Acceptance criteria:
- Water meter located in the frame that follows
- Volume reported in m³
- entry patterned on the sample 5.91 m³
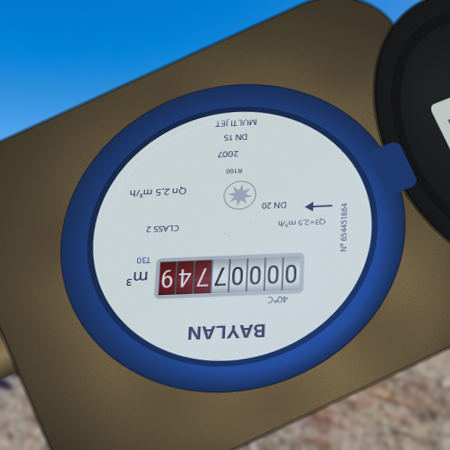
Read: 7.749 m³
